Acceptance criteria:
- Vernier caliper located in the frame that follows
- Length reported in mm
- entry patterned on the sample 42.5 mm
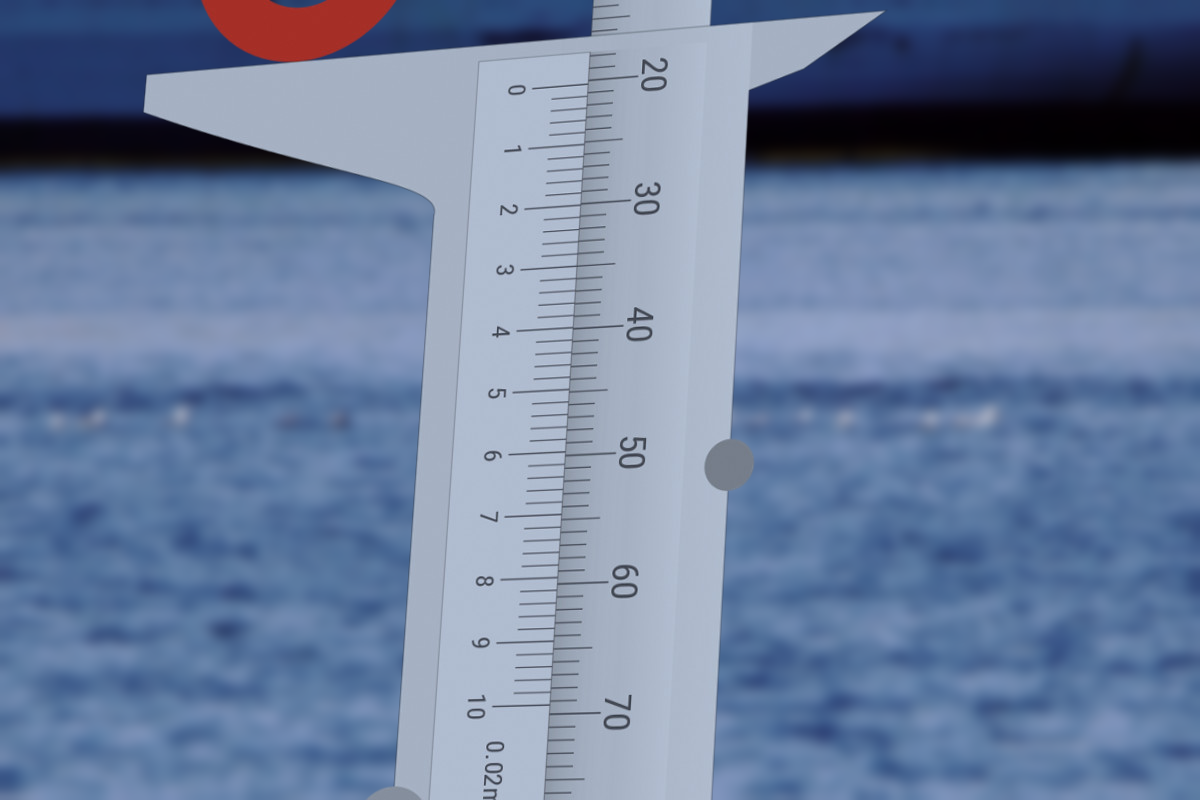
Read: 20.3 mm
